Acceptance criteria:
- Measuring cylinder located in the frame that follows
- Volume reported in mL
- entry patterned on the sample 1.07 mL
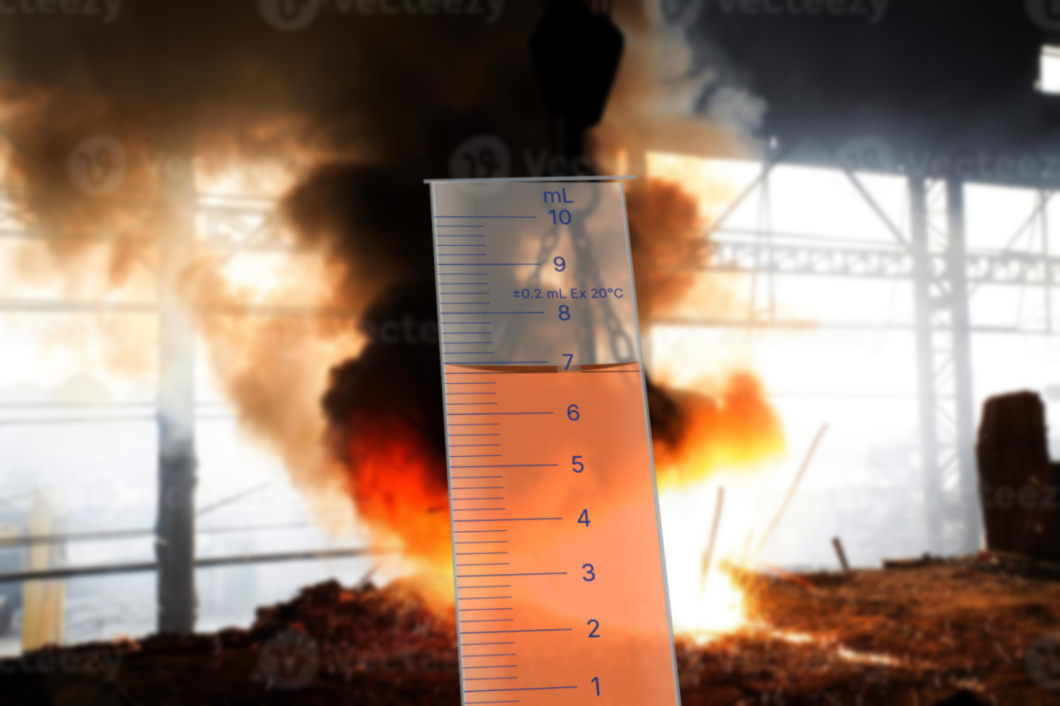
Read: 6.8 mL
